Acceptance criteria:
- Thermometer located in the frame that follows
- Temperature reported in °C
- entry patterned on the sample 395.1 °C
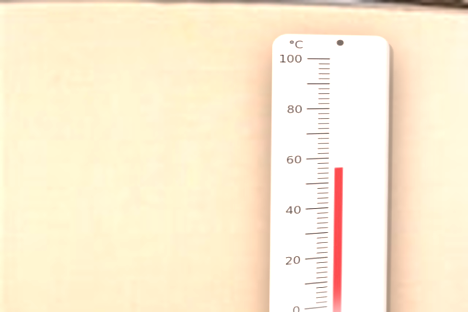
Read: 56 °C
